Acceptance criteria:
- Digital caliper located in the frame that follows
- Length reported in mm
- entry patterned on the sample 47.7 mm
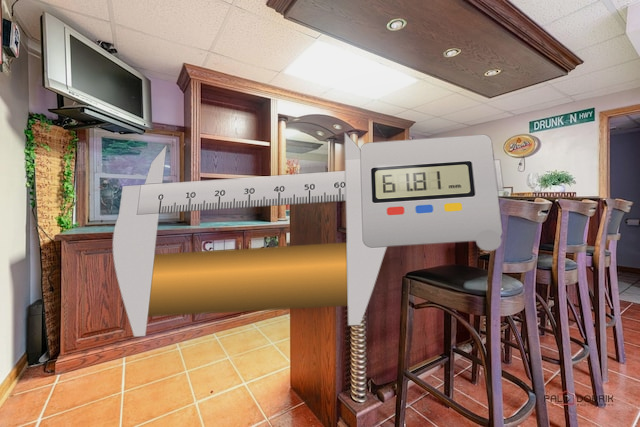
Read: 61.81 mm
